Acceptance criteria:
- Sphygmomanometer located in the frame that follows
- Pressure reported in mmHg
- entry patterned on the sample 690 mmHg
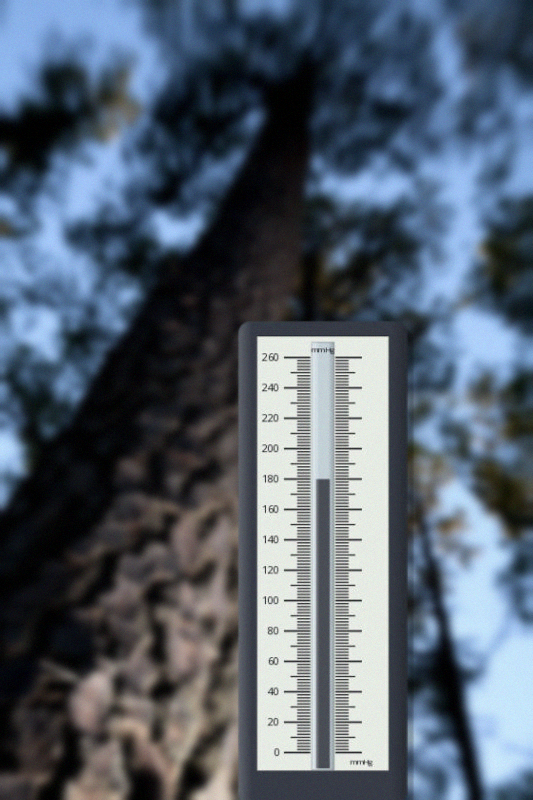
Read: 180 mmHg
